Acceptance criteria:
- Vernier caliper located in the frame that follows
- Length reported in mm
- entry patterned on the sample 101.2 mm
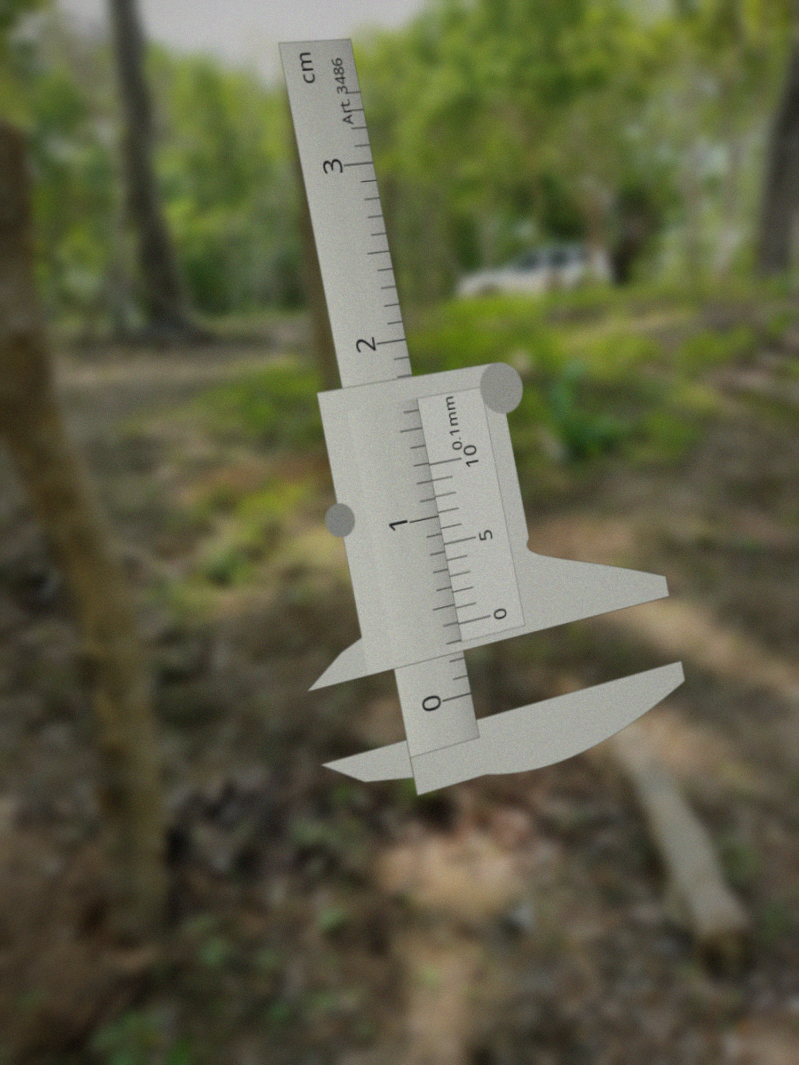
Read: 3.9 mm
